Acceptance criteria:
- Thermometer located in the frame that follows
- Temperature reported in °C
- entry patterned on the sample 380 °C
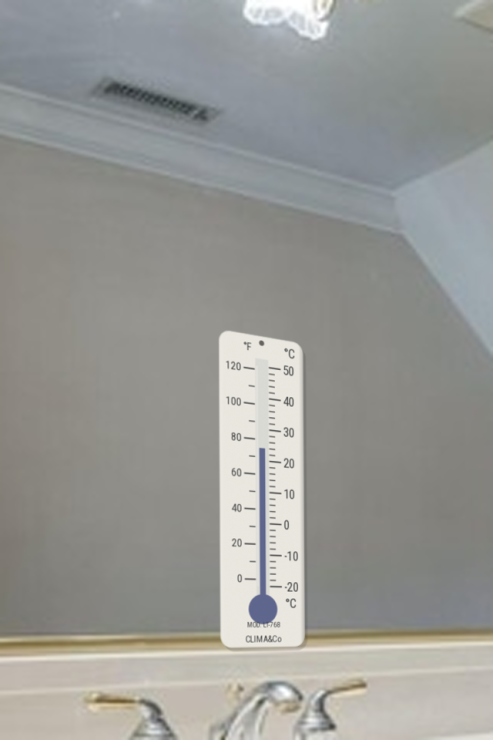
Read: 24 °C
